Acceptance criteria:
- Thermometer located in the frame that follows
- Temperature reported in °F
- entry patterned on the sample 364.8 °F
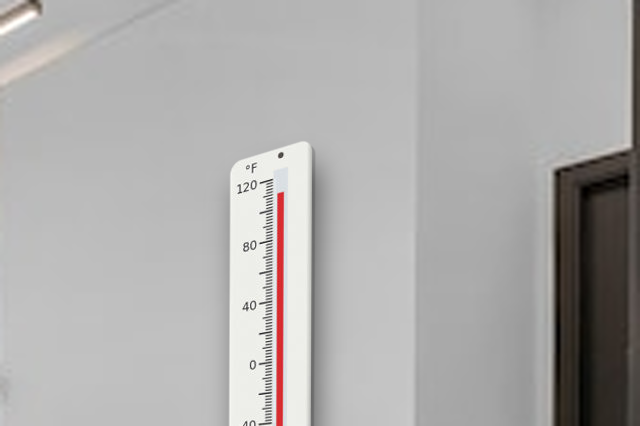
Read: 110 °F
